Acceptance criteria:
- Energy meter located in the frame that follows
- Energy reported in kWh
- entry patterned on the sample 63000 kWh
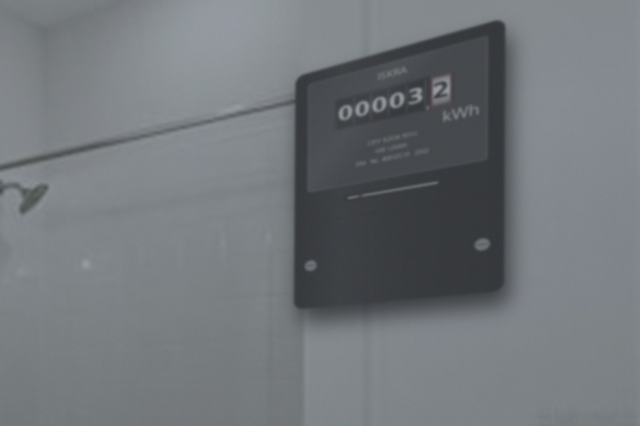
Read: 3.2 kWh
